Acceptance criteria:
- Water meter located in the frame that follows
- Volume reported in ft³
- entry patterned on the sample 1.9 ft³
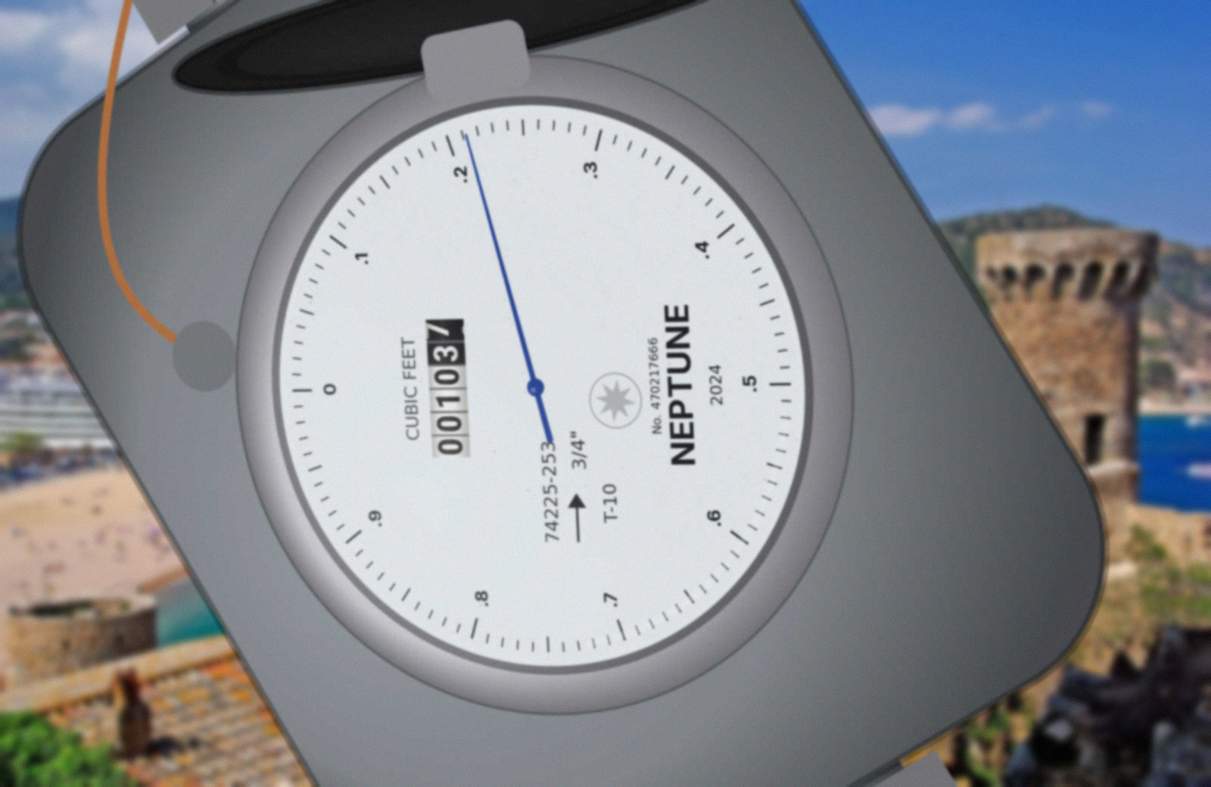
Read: 1037.21 ft³
